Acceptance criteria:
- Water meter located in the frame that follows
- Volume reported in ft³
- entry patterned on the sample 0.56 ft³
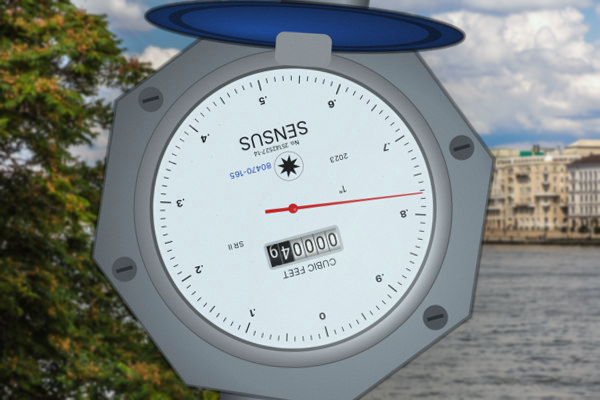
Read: 48.77 ft³
